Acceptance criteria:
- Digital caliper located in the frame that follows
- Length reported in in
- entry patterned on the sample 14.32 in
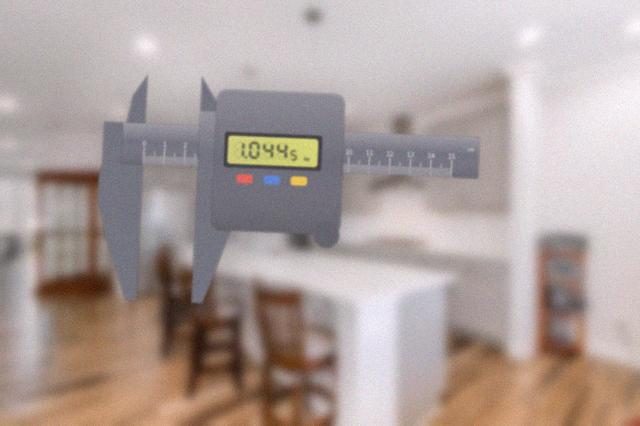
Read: 1.0445 in
